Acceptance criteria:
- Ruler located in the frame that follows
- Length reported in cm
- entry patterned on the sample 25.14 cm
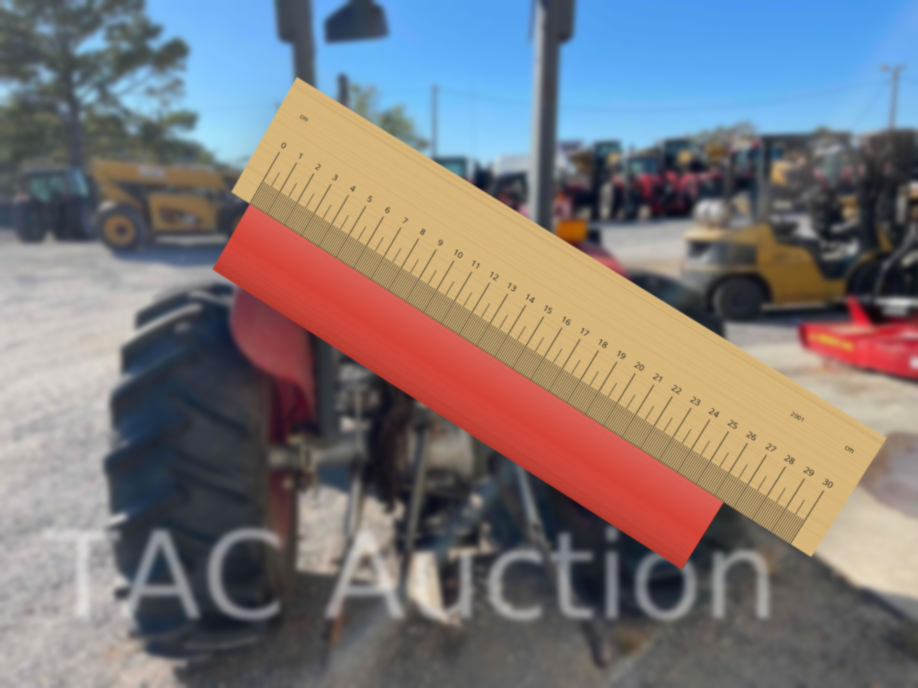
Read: 26.5 cm
